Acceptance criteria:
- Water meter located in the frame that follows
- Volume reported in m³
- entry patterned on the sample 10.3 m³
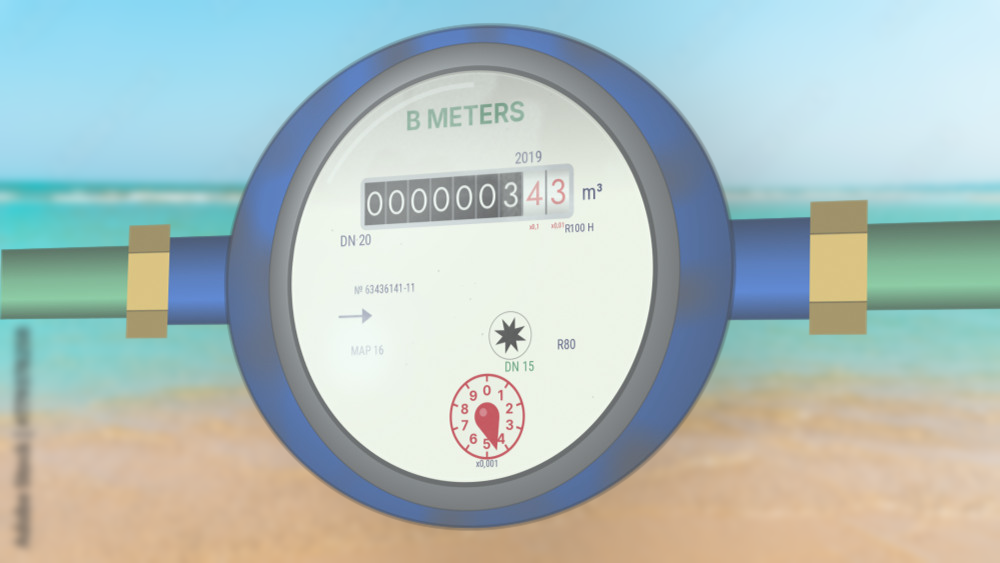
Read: 3.434 m³
